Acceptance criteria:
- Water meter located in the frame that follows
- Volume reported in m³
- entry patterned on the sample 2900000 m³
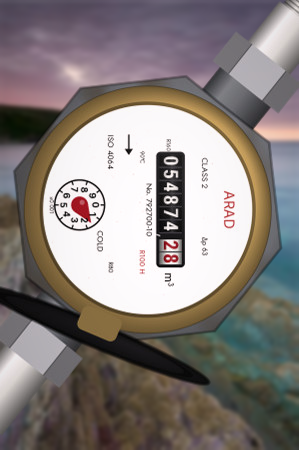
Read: 54874.281 m³
